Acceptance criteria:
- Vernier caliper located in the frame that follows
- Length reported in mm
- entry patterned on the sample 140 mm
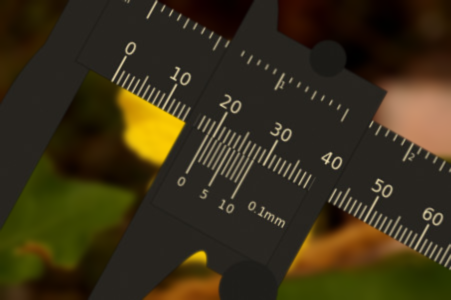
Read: 19.0 mm
